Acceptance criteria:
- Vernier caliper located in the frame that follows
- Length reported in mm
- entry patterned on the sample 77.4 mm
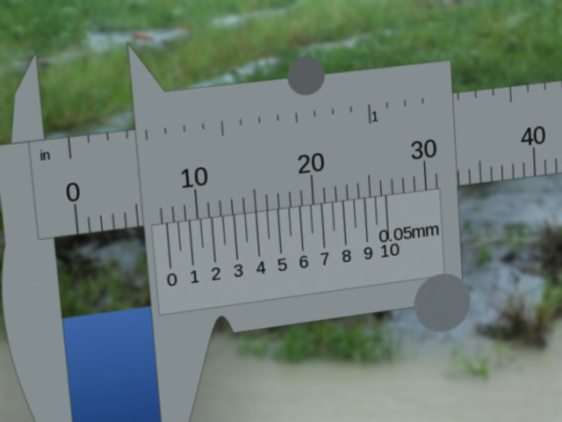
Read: 7.4 mm
